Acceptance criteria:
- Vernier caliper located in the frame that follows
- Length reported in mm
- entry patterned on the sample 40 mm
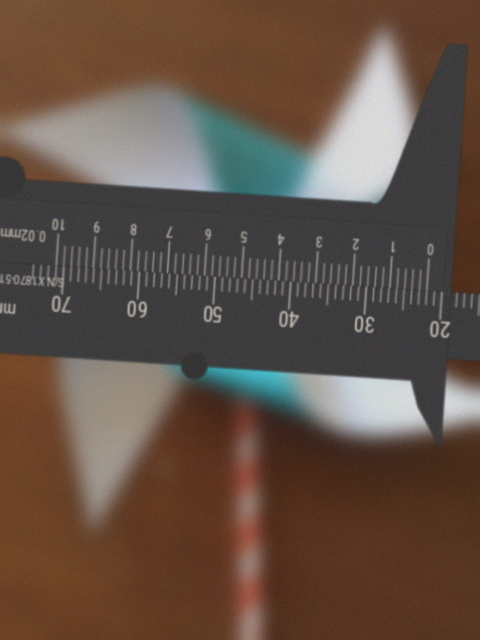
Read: 22.0 mm
